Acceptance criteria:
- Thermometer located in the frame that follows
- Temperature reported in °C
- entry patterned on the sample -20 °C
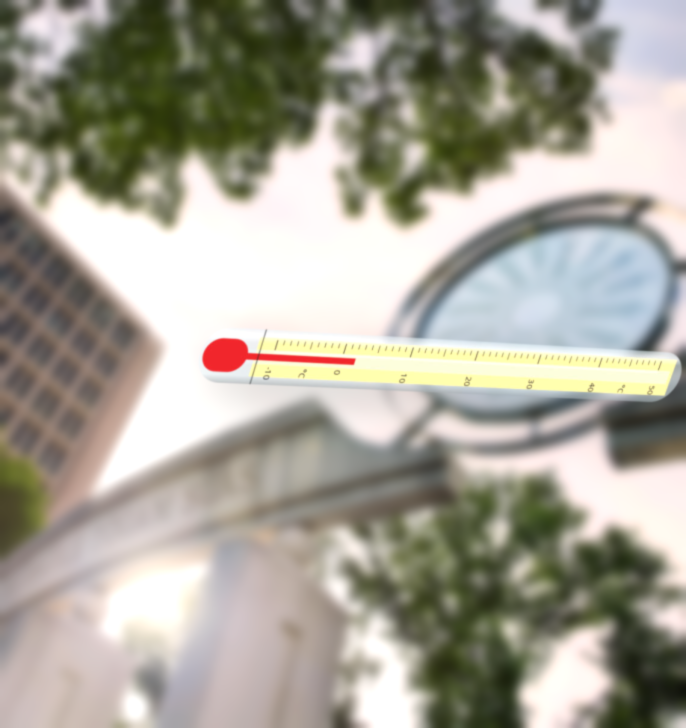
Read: 2 °C
